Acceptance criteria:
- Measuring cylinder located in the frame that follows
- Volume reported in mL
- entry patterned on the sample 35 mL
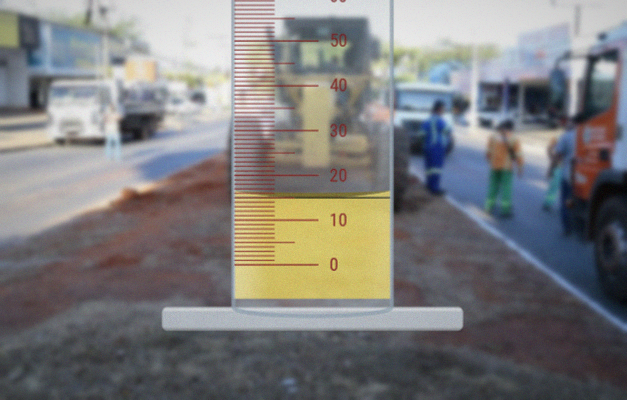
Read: 15 mL
